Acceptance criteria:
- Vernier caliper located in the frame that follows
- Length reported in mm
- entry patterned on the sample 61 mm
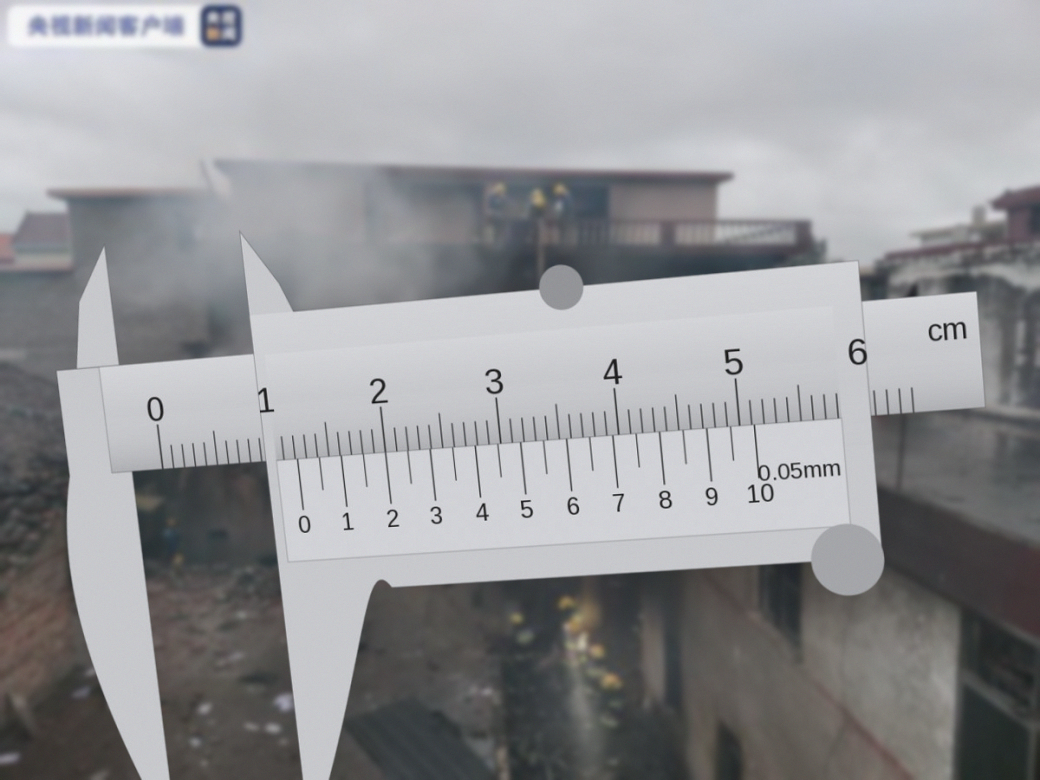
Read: 12.2 mm
